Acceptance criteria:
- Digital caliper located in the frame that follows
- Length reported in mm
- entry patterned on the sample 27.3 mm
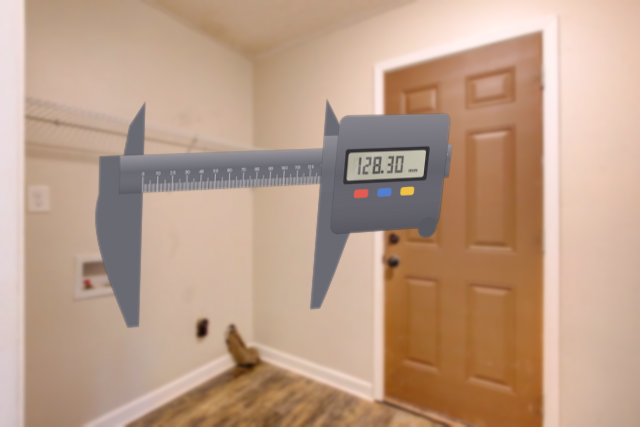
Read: 128.30 mm
